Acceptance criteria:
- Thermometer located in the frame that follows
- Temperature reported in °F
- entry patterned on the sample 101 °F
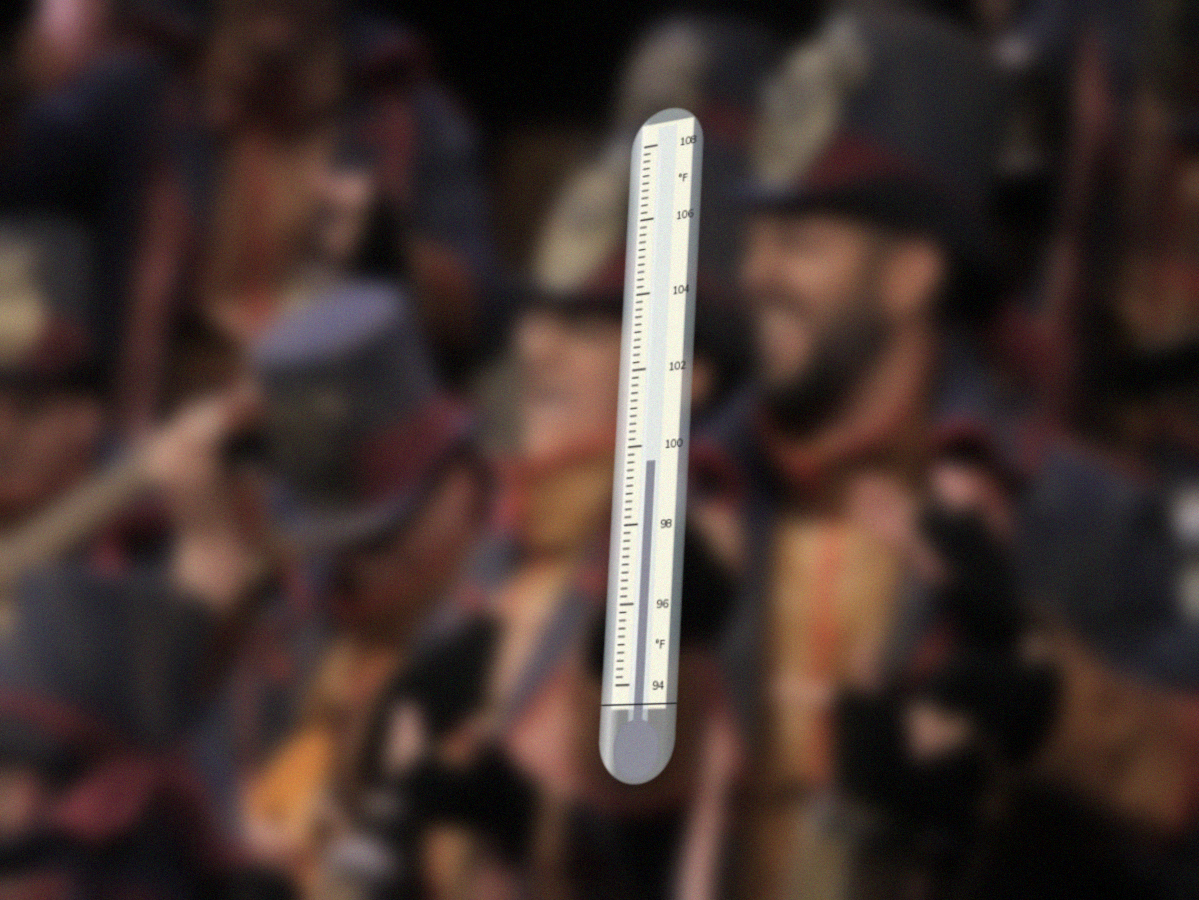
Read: 99.6 °F
